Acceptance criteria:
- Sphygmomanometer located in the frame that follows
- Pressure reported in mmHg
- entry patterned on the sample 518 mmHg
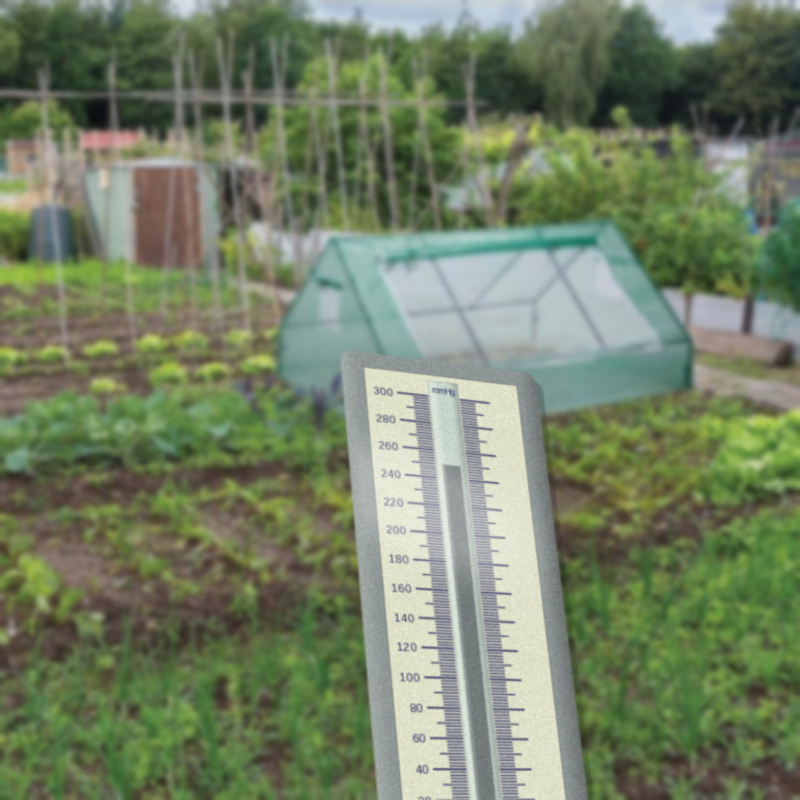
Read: 250 mmHg
